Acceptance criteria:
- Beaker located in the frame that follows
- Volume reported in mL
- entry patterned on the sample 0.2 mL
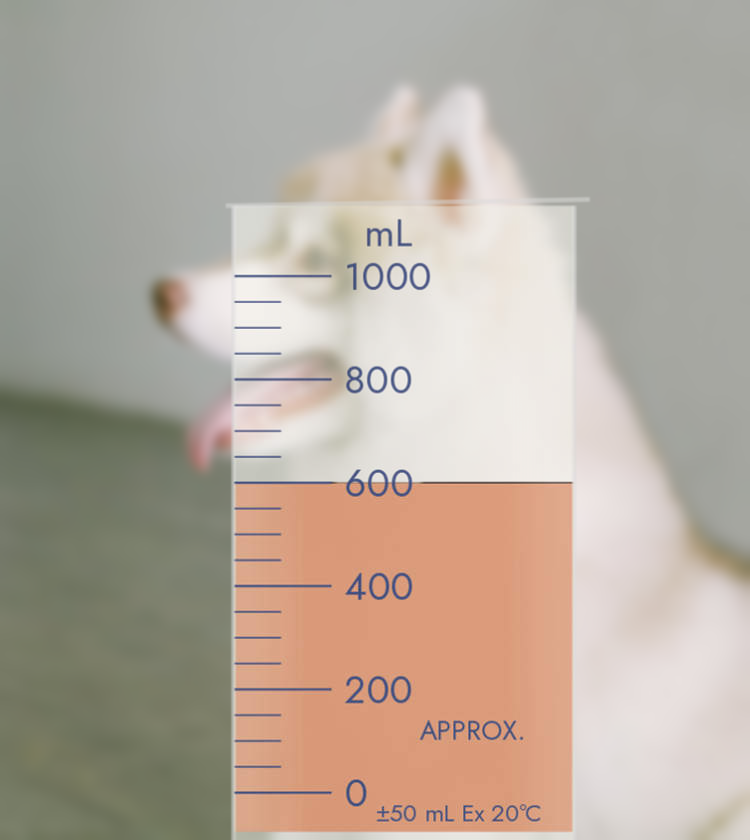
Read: 600 mL
